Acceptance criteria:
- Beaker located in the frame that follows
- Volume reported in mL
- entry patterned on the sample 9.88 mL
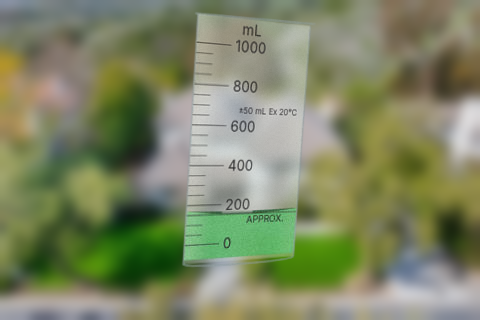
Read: 150 mL
